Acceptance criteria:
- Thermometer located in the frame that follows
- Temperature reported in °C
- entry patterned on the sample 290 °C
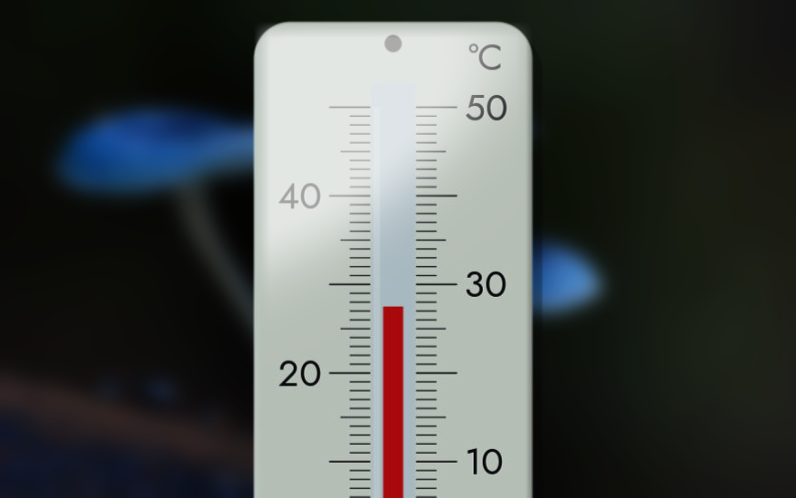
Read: 27.5 °C
